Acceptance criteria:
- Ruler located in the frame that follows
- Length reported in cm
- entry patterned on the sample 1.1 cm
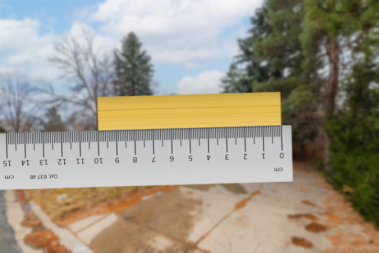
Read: 10 cm
